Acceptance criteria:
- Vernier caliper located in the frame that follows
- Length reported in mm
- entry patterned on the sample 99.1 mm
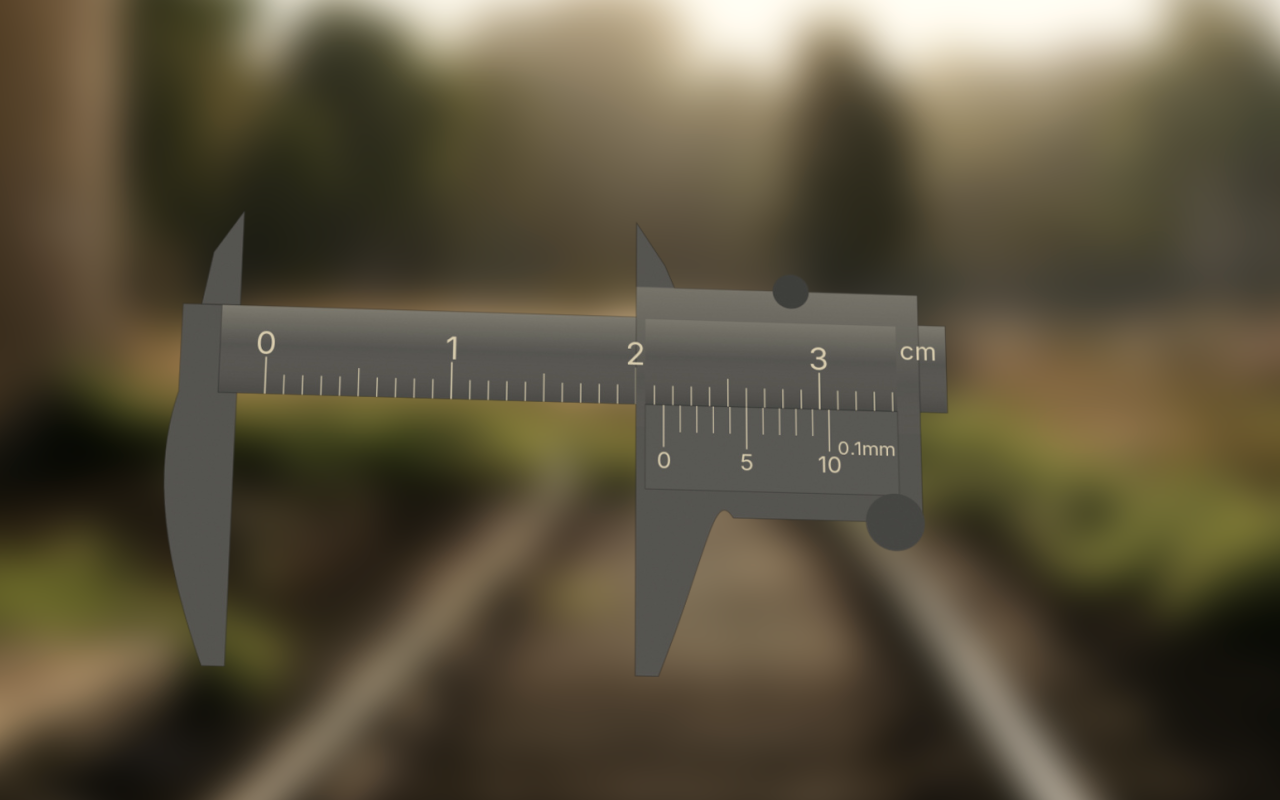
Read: 21.5 mm
